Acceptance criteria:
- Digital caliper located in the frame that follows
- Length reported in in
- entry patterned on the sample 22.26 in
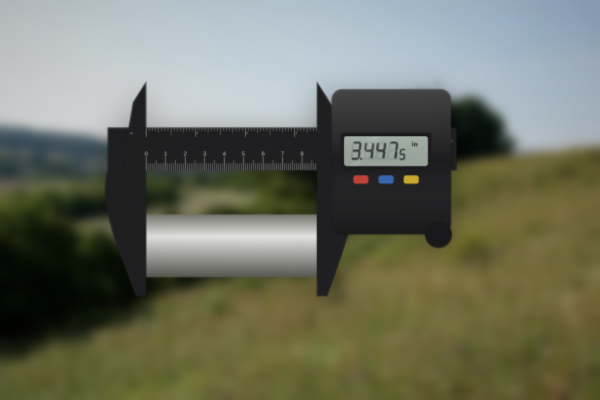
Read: 3.4475 in
